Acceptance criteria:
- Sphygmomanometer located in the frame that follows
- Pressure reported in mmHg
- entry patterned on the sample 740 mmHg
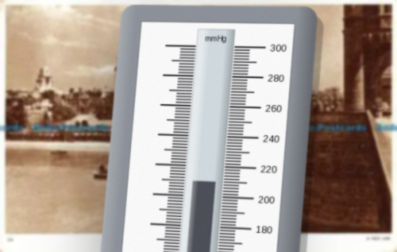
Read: 210 mmHg
